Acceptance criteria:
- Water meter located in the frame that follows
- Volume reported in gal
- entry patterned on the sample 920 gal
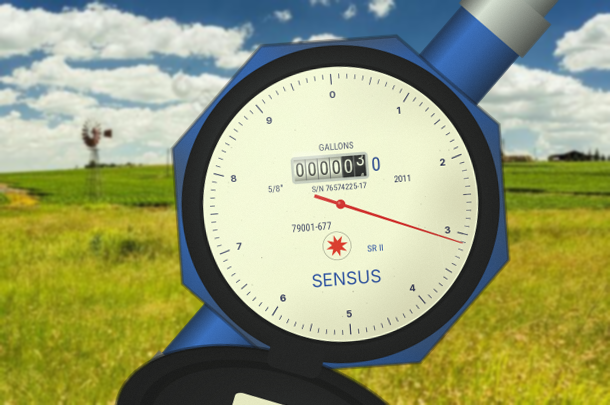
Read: 33.1 gal
